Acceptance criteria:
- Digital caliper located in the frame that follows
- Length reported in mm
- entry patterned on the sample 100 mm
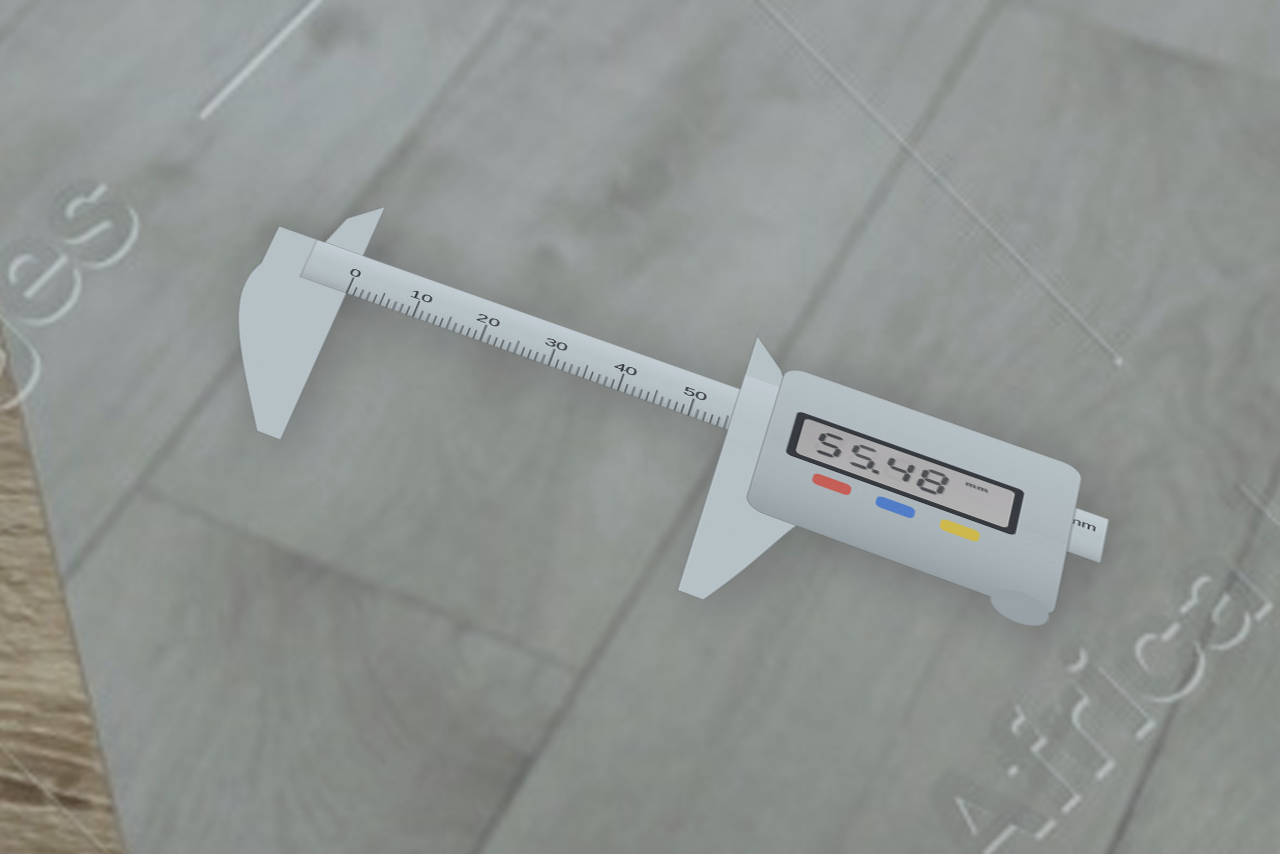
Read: 55.48 mm
